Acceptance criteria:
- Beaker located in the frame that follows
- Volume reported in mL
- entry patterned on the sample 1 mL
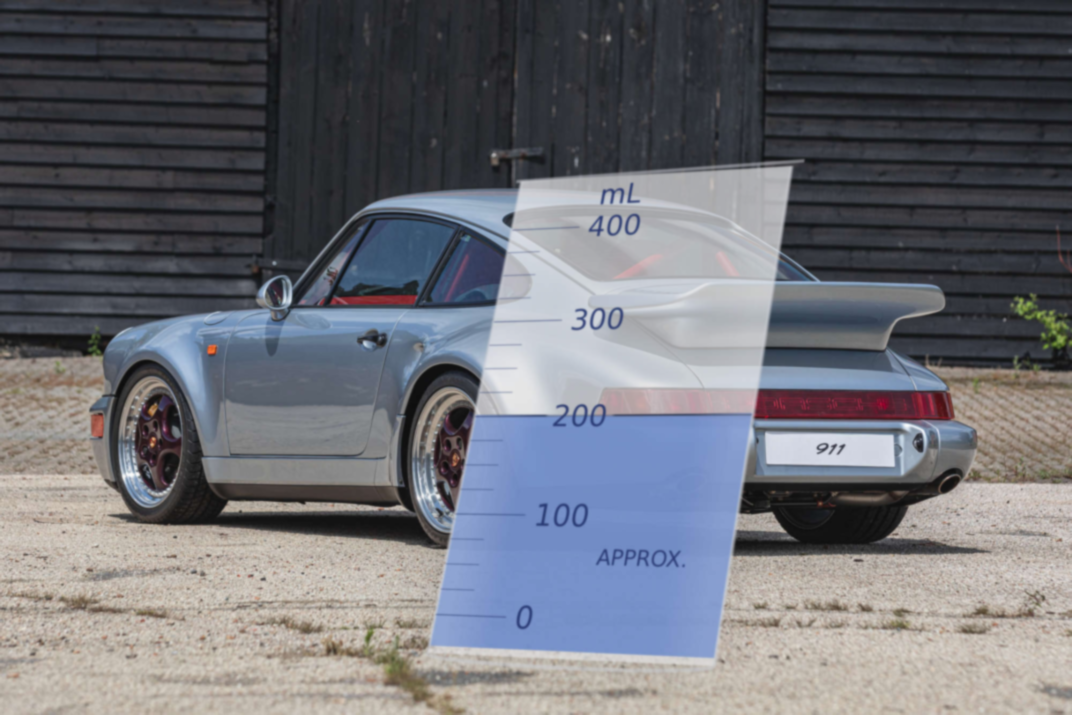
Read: 200 mL
